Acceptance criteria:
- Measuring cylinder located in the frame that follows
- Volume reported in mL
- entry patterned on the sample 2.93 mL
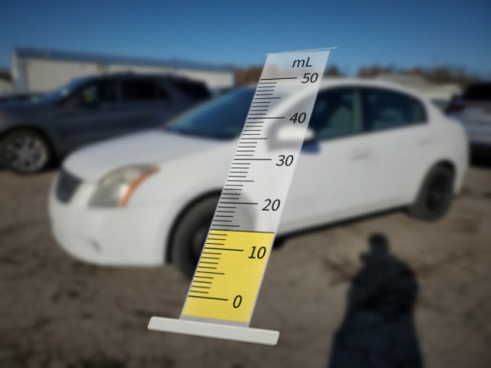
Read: 14 mL
